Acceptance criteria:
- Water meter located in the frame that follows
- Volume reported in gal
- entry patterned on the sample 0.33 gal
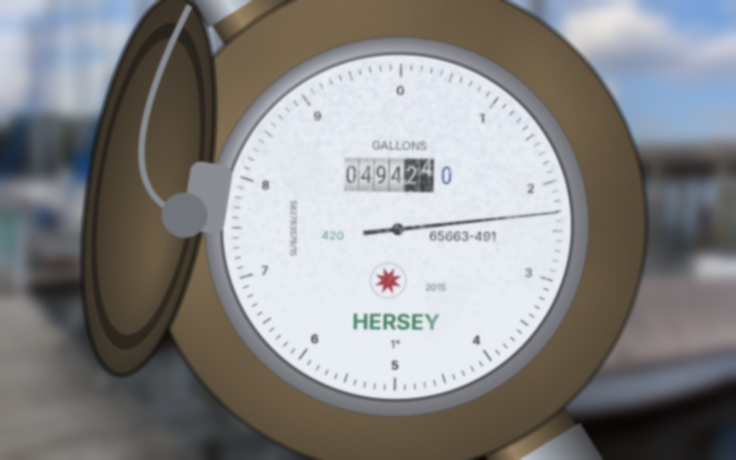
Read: 494242.3 gal
